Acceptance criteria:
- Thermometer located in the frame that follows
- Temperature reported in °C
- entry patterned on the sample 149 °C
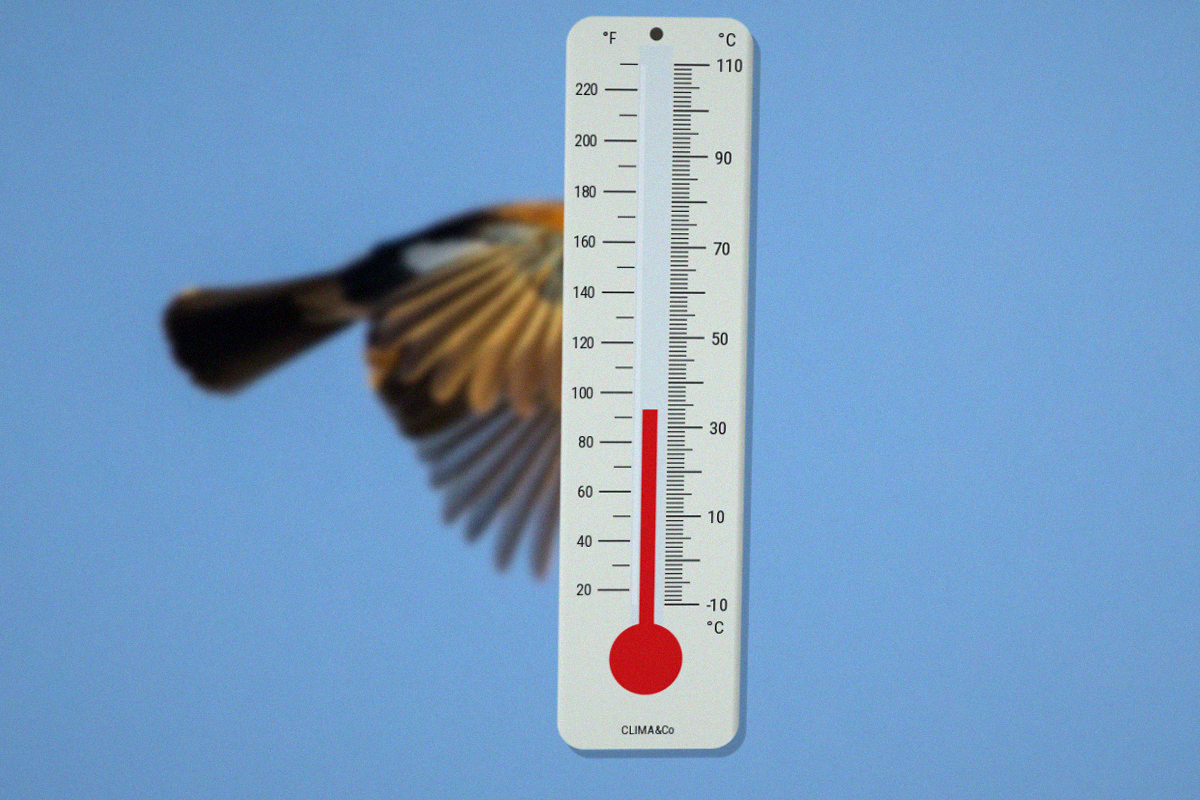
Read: 34 °C
